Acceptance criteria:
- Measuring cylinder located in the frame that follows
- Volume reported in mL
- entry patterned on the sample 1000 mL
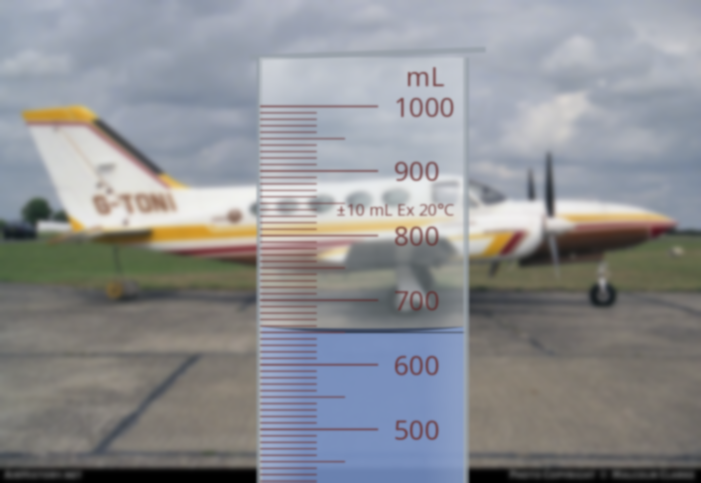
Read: 650 mL
